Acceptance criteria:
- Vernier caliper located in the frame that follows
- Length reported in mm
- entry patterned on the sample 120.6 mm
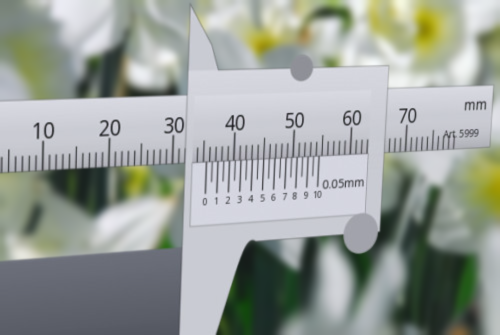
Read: 35.5 mm
